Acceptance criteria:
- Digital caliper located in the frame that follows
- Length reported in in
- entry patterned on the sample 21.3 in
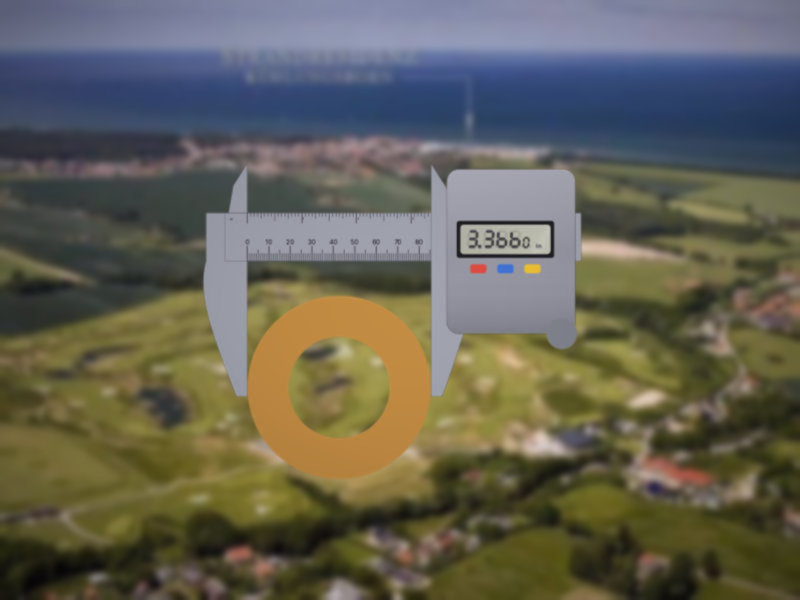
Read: 3.3660 in
